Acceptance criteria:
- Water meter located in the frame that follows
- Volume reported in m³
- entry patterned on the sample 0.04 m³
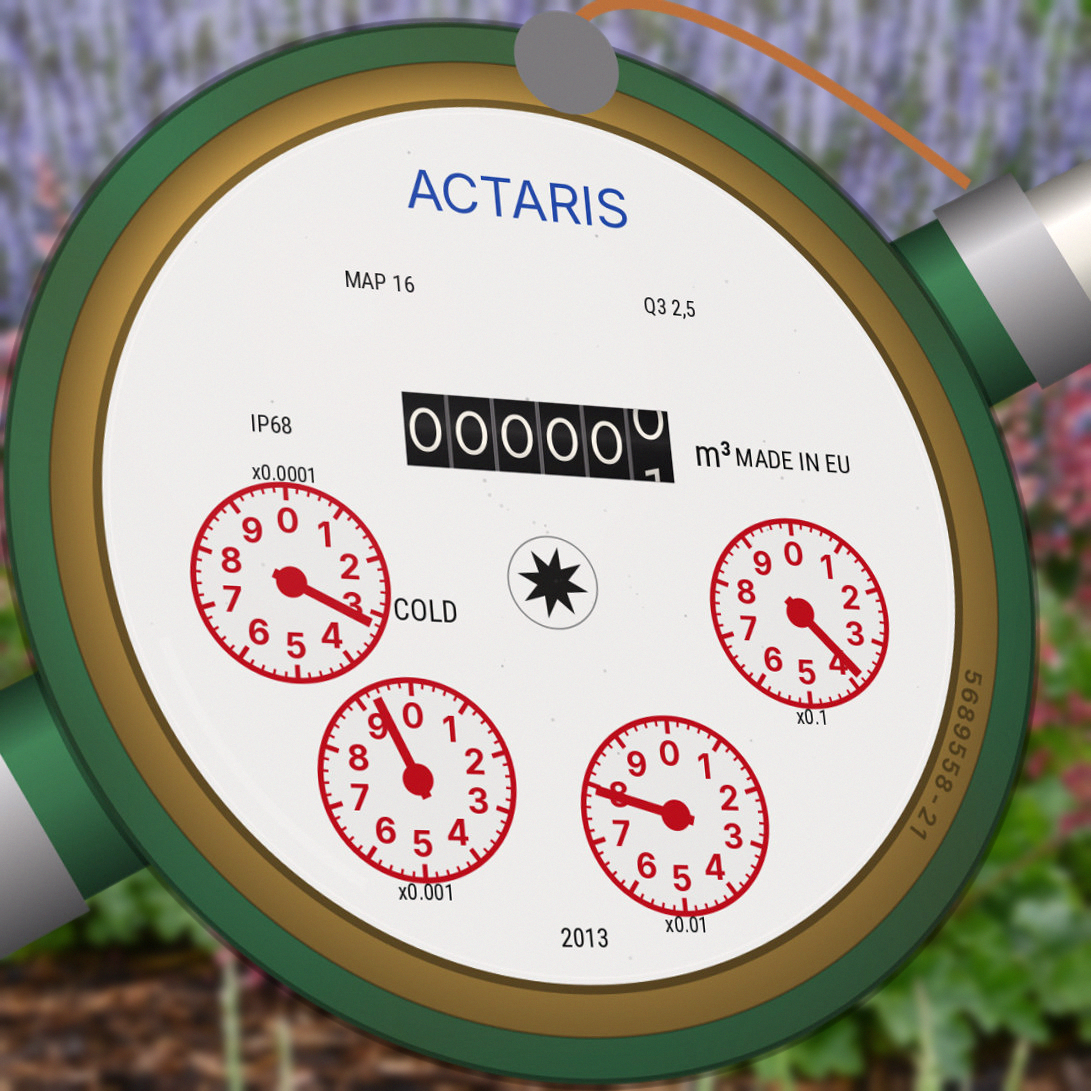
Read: 0.3793 m³
